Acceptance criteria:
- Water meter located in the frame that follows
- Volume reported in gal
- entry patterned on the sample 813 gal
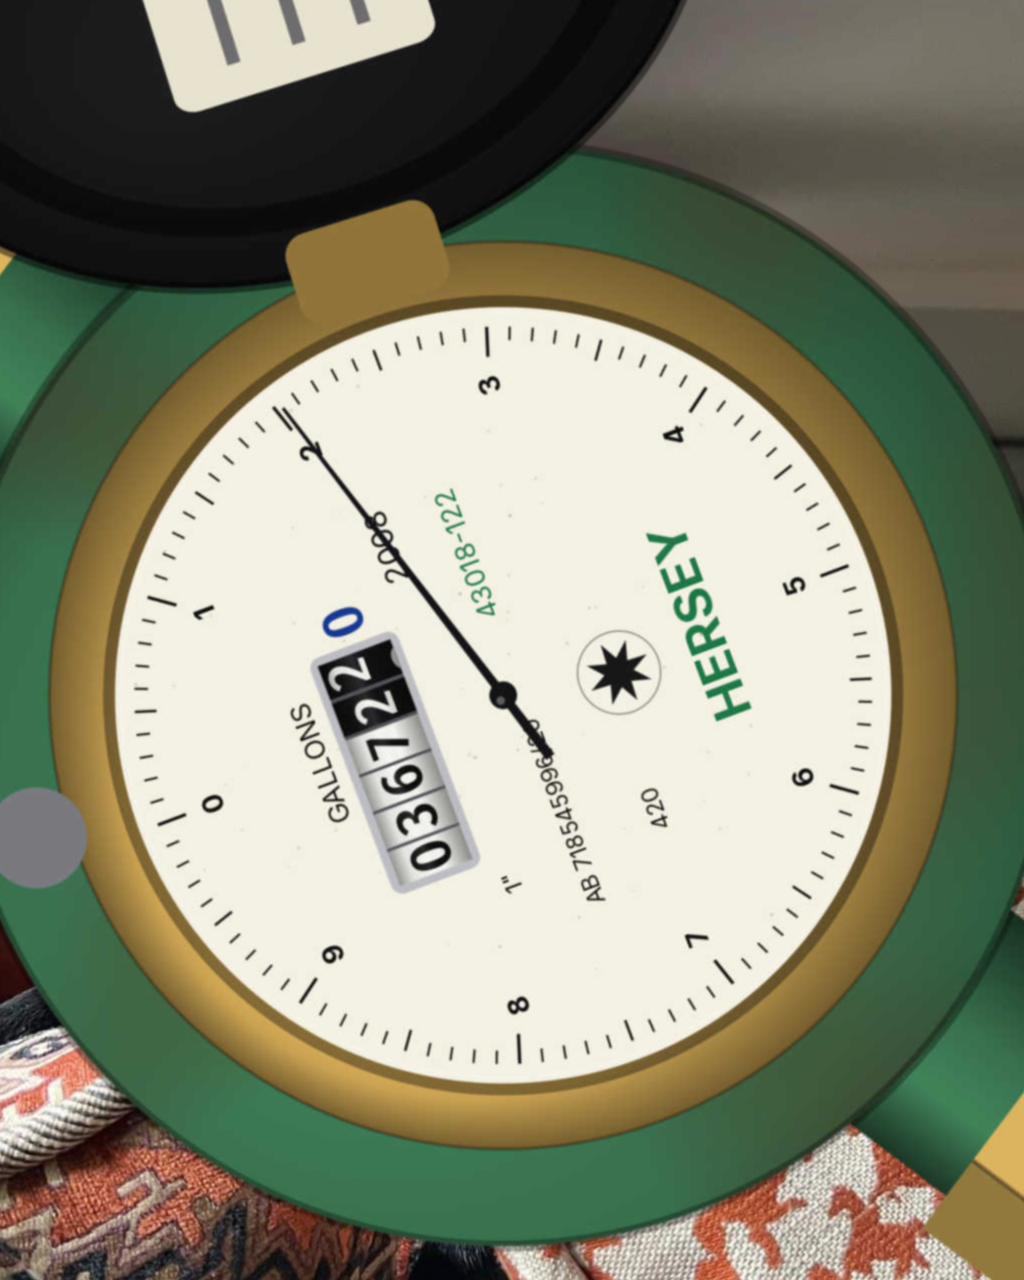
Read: 367222.0 gal
